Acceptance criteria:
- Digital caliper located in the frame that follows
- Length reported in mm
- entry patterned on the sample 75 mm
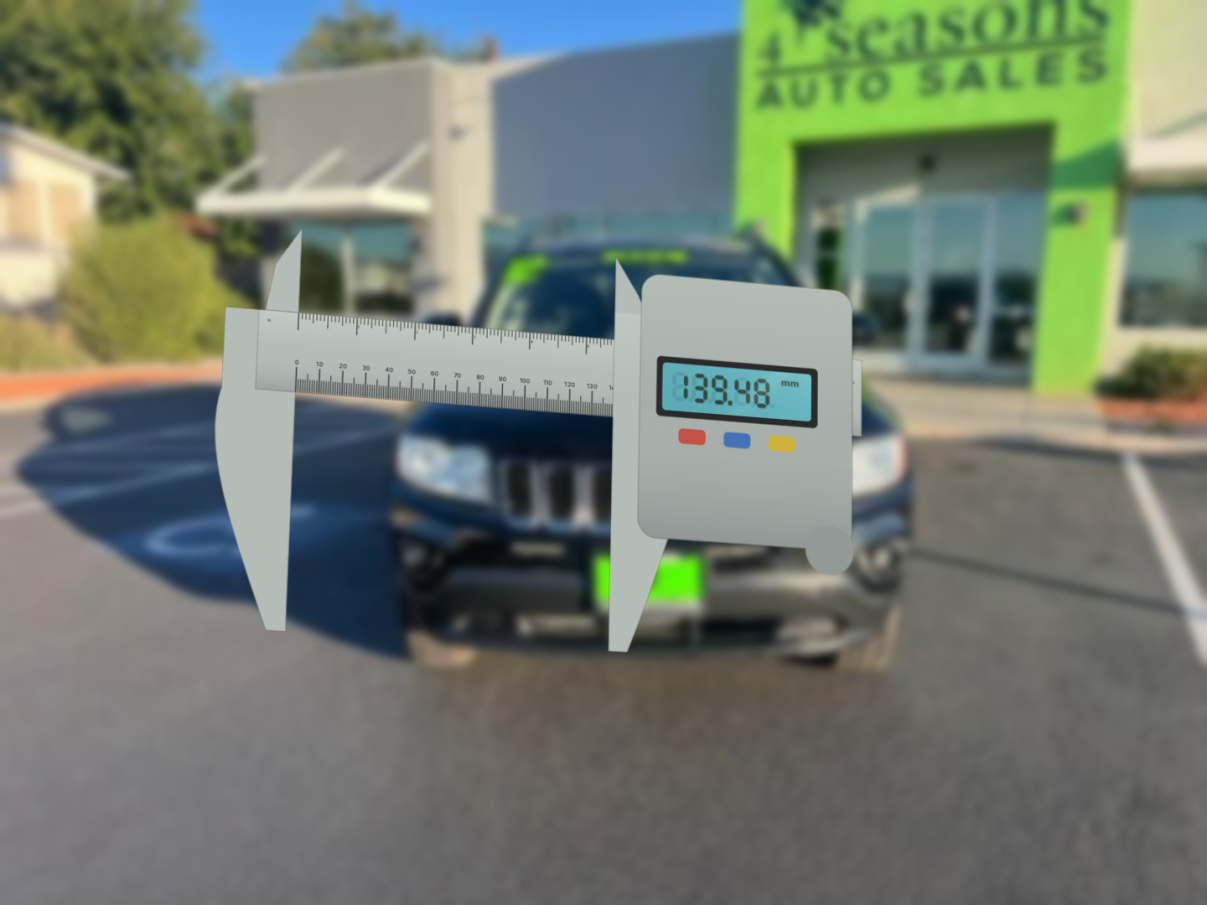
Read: 139.48 mm
